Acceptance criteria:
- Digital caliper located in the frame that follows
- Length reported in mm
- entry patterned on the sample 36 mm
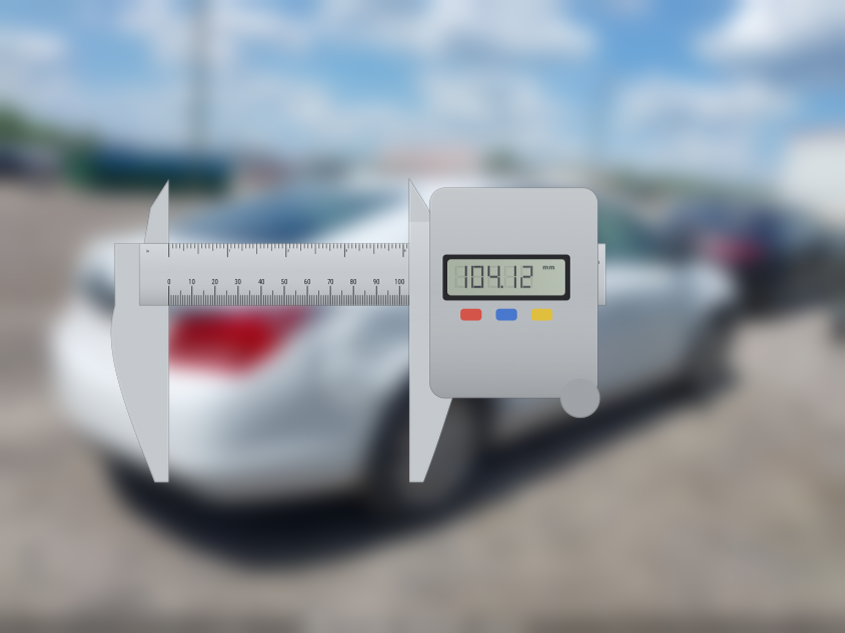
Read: 104.12 mm
